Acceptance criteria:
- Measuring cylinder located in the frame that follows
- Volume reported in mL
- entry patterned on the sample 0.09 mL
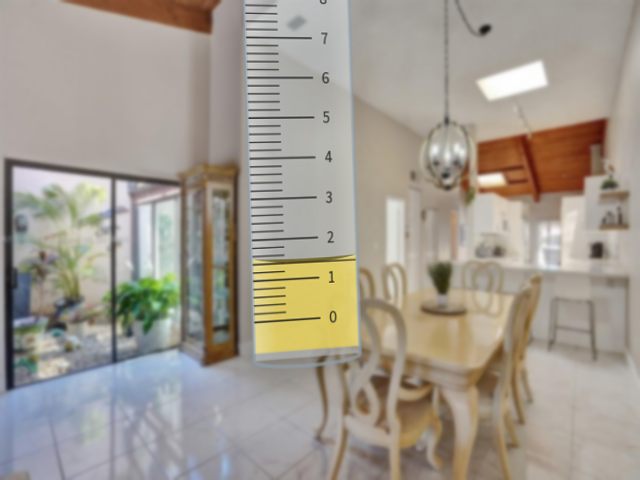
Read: 1.4 mL
